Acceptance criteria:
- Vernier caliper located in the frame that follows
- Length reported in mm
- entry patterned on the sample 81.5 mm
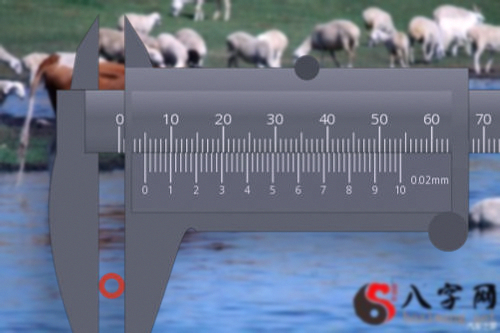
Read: 5.0 mm
